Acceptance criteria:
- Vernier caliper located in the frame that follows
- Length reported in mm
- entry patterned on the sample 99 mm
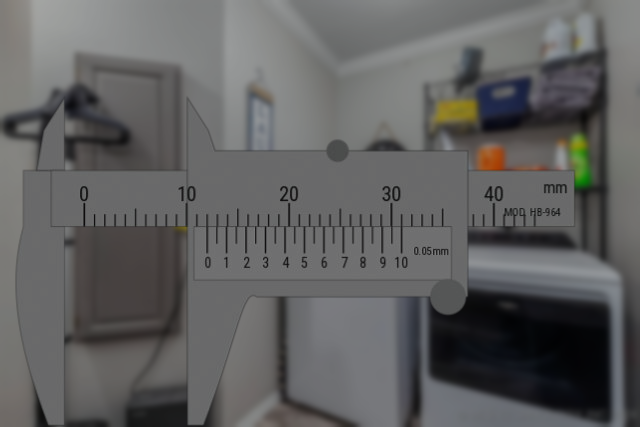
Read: 12.0 mm
